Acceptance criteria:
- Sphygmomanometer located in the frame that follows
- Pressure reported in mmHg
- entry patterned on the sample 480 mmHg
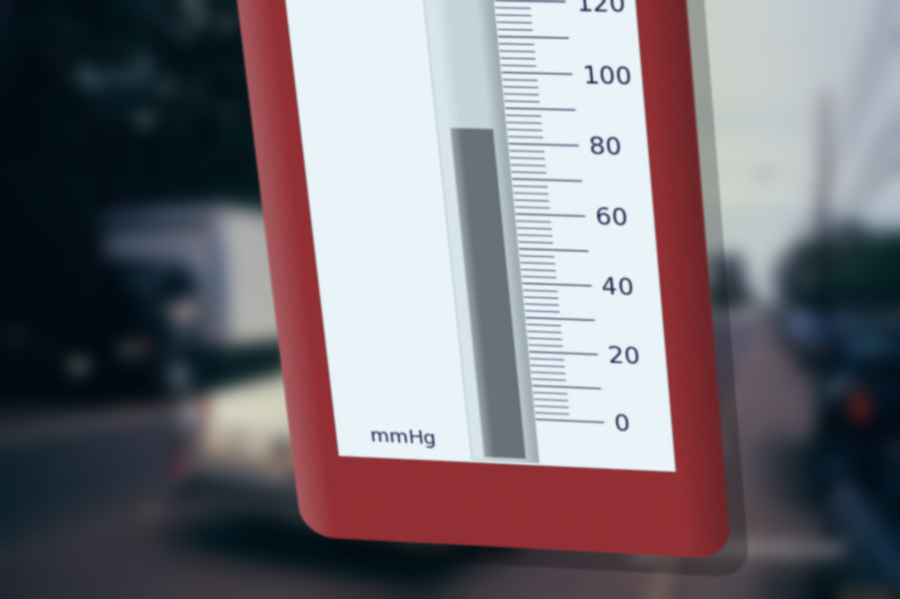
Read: 84 mmHg
